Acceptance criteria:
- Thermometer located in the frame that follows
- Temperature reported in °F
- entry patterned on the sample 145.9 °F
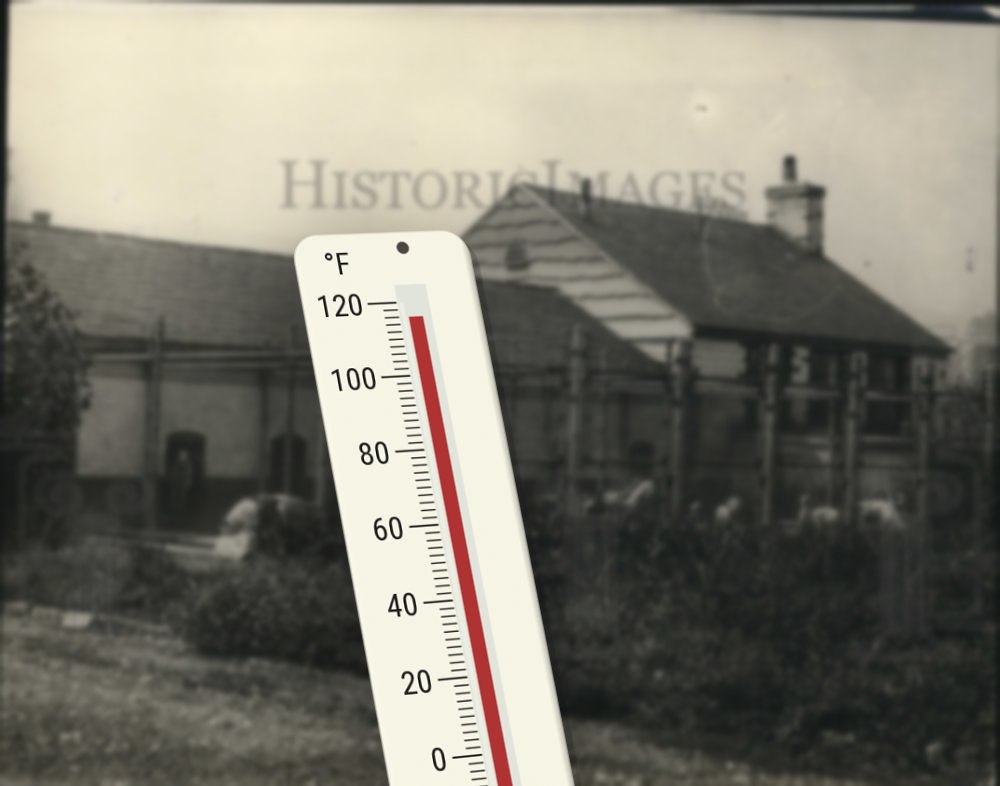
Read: 116 °F
